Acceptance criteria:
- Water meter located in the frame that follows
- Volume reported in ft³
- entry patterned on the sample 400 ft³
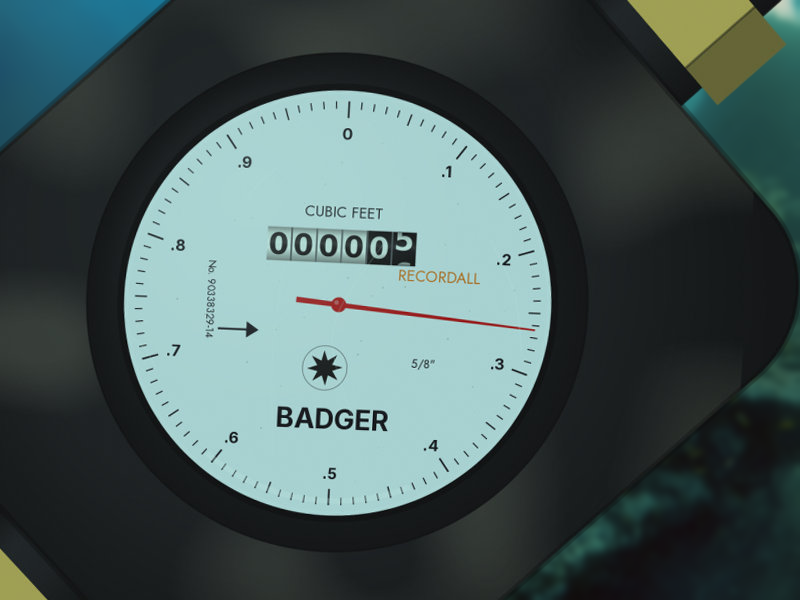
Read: 5.26 ft³
